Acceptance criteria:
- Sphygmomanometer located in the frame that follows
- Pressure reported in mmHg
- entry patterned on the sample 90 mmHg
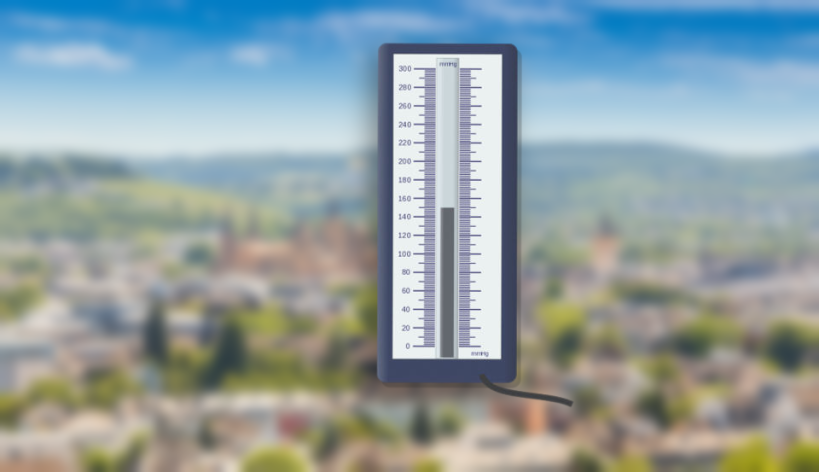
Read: 150 mmHg
